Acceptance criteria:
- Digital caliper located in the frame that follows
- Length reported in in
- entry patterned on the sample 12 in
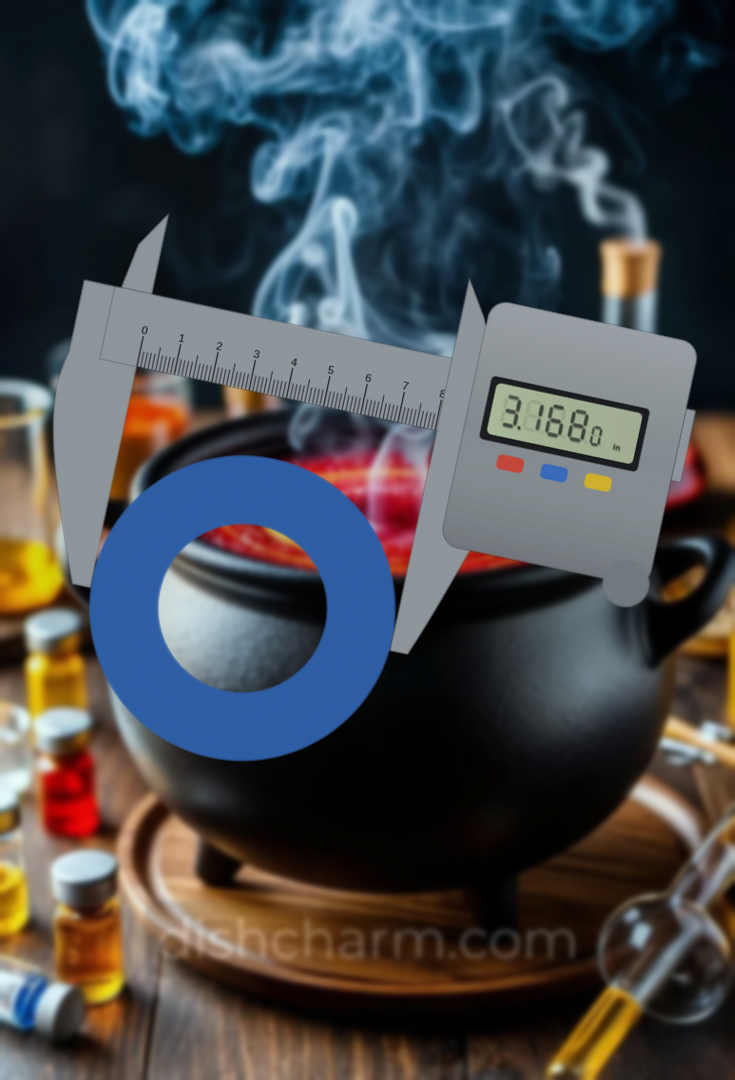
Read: 3.1680 in
